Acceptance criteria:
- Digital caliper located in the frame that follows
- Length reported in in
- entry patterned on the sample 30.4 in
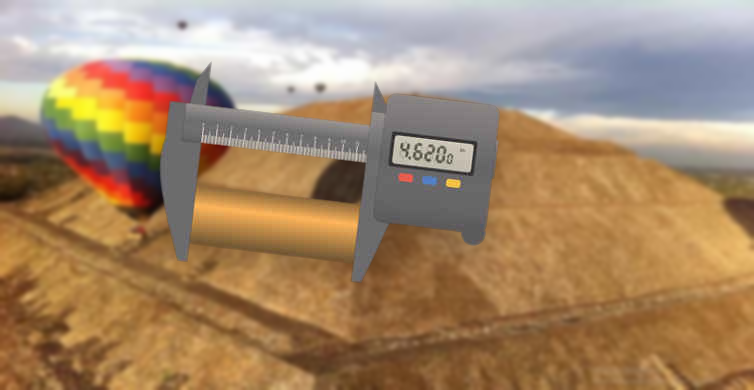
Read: 4.6200 in
